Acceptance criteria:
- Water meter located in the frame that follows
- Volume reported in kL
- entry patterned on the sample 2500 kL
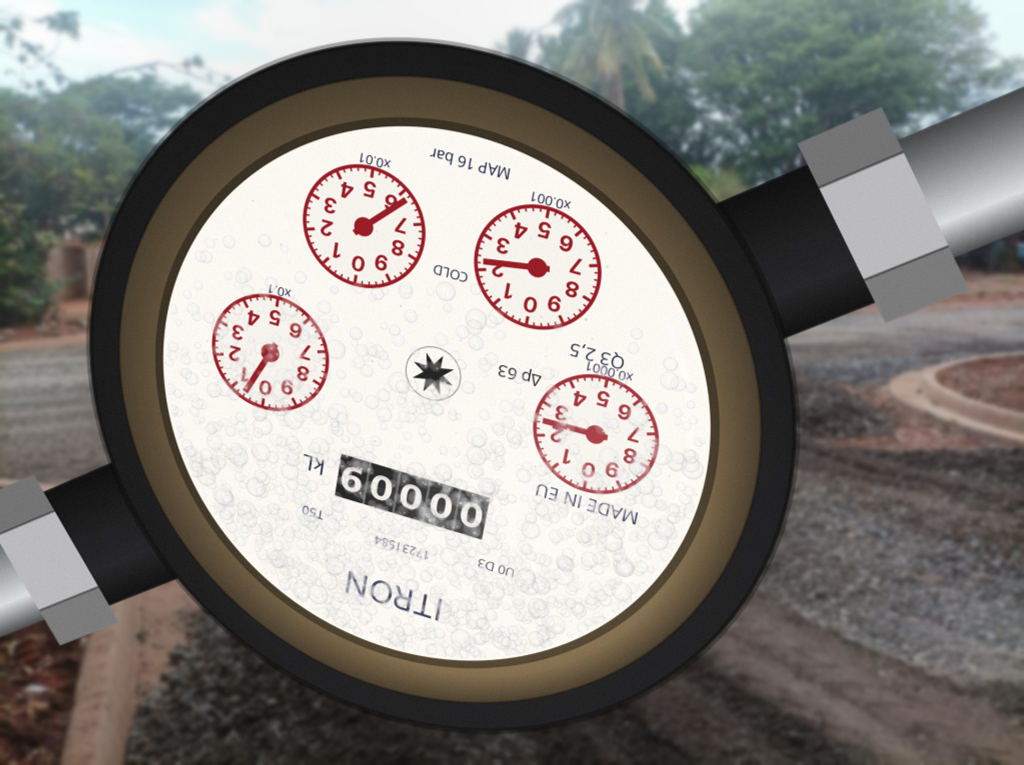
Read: 9.0622 kL
